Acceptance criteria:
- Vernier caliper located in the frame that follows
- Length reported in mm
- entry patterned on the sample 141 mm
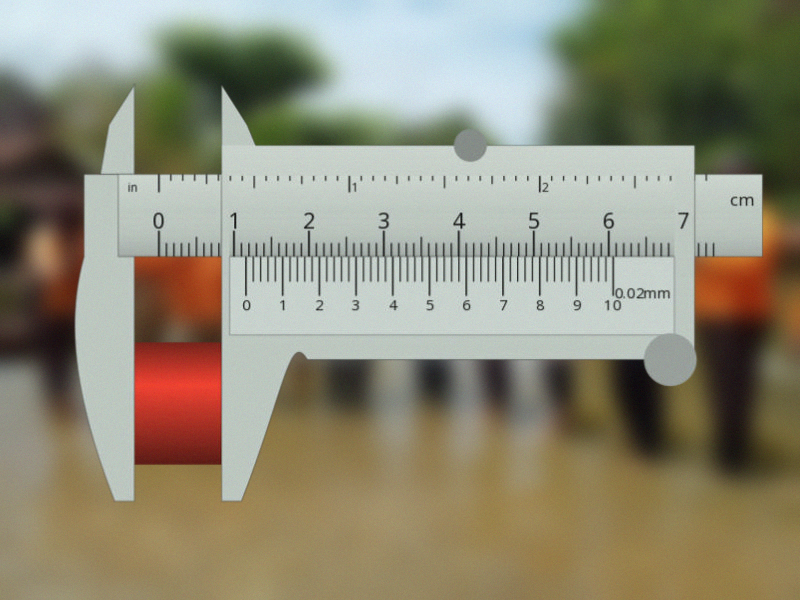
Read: 11.6 mm
